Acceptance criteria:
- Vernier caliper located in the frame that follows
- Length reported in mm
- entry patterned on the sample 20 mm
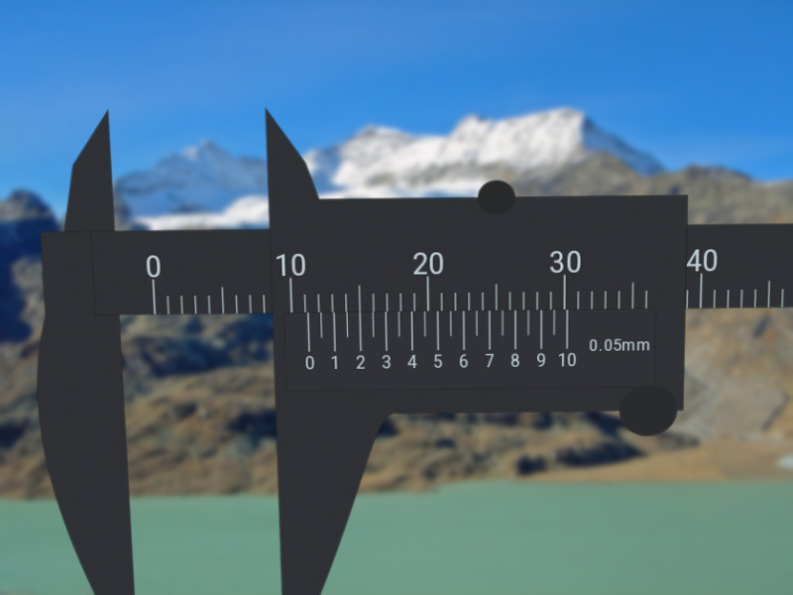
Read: 11.2 mm
